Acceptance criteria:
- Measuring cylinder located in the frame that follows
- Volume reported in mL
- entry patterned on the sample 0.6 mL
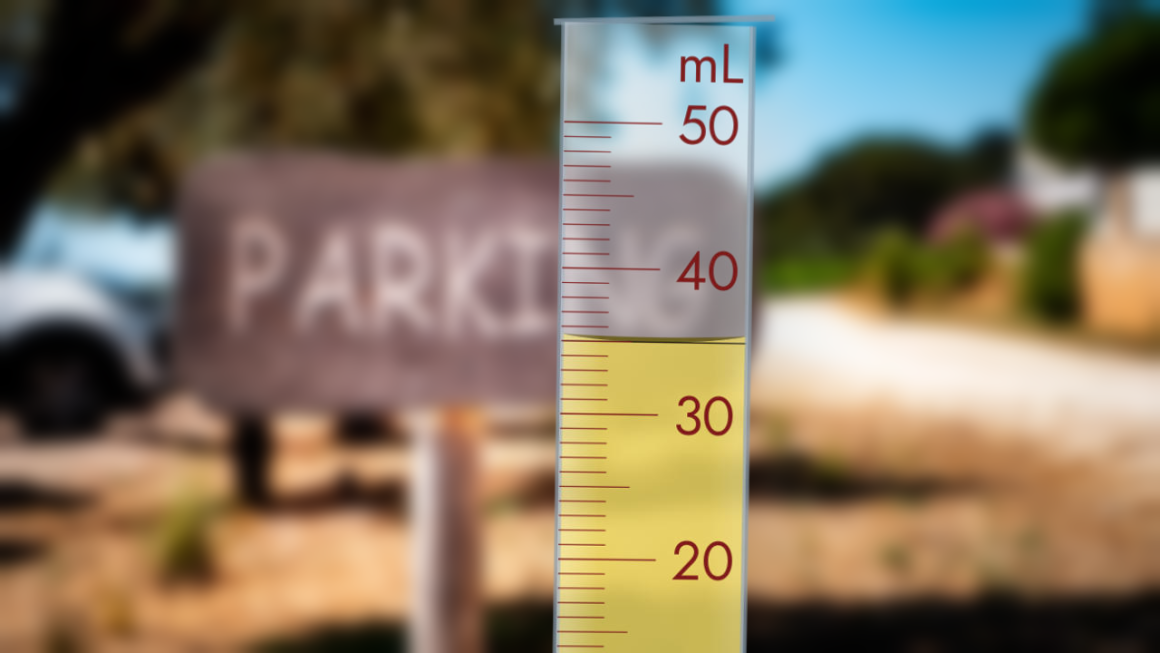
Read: 35 mL
